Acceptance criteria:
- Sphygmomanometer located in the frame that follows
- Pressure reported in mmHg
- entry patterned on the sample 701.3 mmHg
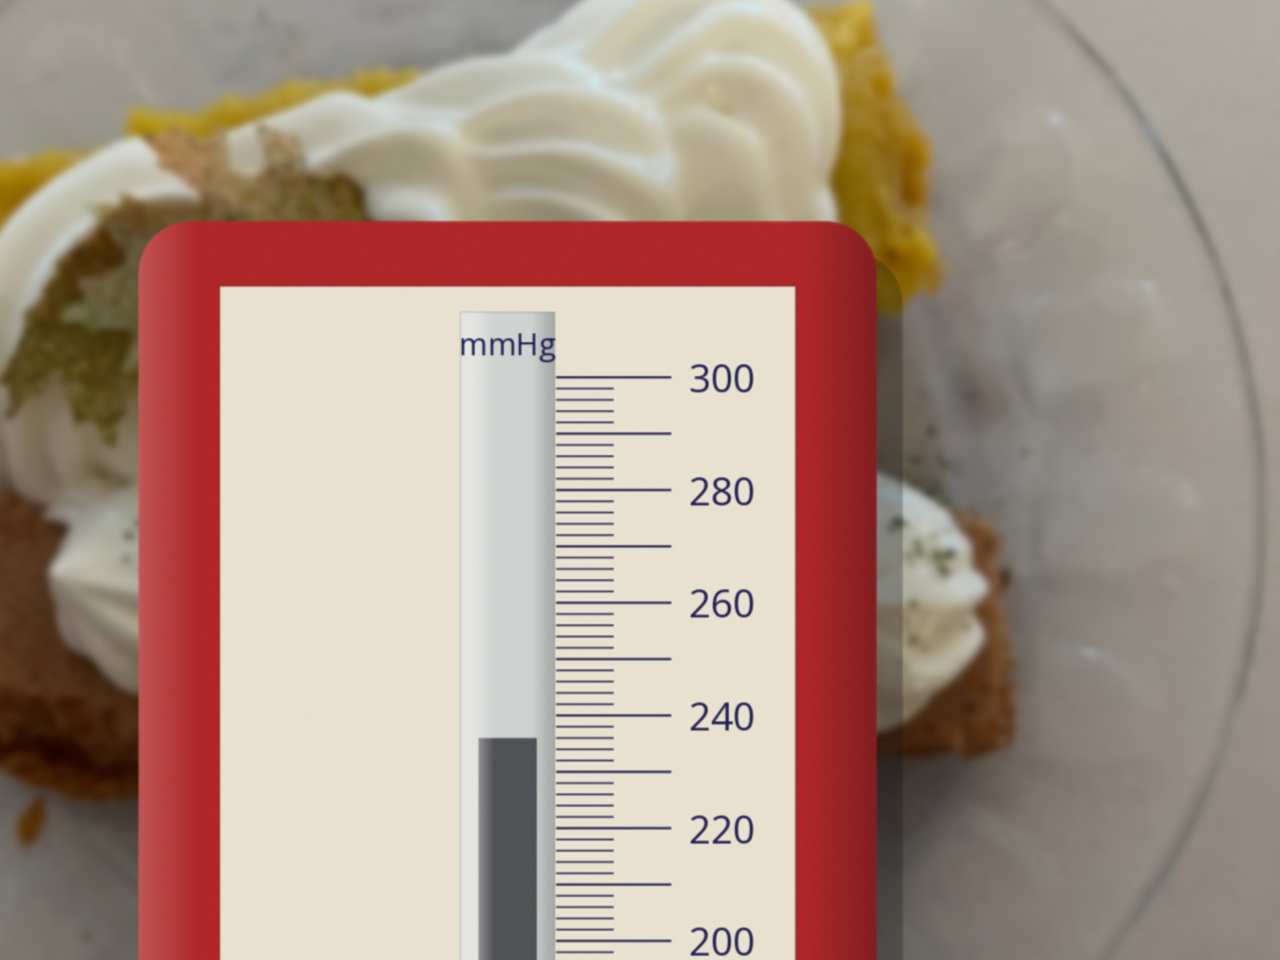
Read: 236 mmHg
